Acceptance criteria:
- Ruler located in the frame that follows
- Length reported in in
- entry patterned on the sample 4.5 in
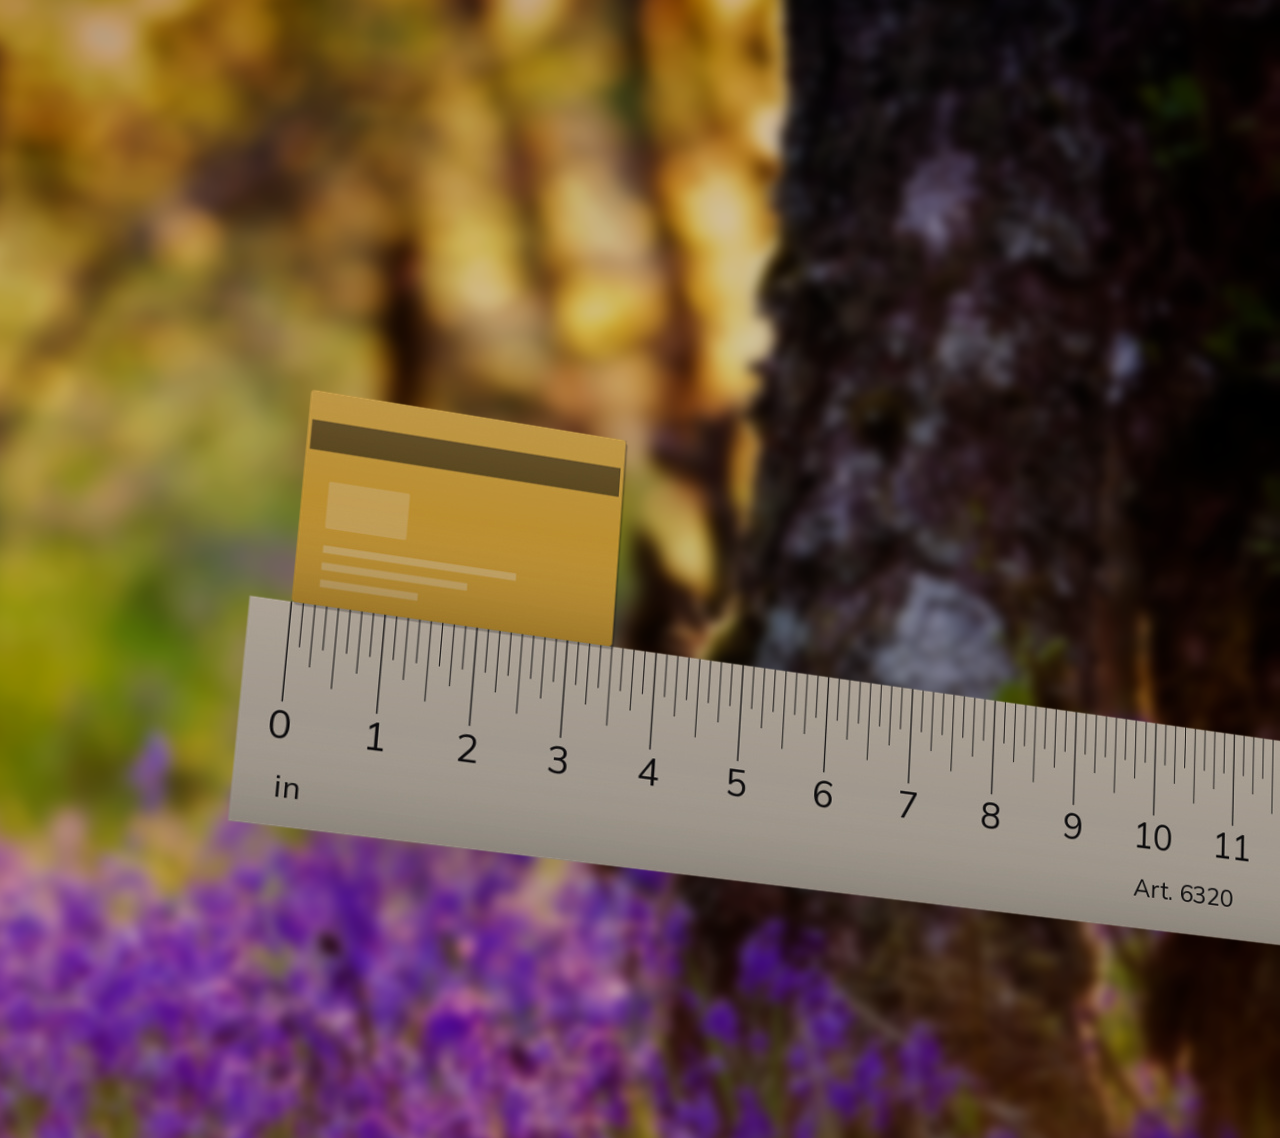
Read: 3.5 in
